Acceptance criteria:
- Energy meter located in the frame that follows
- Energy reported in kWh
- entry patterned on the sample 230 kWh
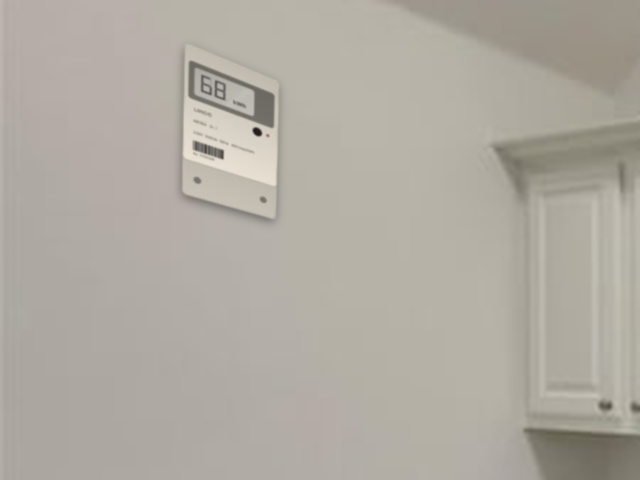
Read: 68 kWh
